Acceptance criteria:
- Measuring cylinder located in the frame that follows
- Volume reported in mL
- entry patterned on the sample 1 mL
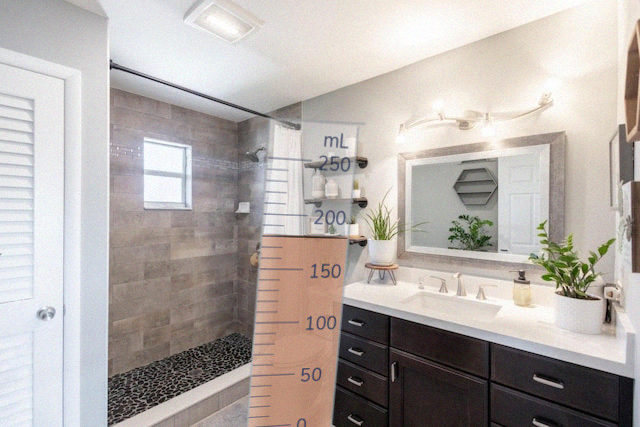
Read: 180 mL
